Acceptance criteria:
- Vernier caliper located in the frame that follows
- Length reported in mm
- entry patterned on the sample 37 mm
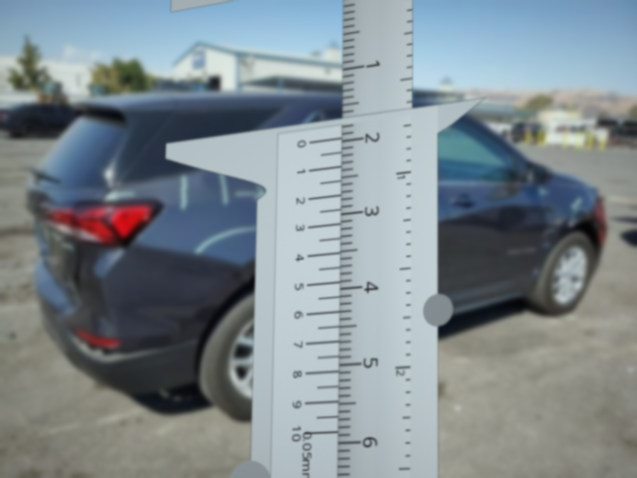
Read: 19.6 mm
